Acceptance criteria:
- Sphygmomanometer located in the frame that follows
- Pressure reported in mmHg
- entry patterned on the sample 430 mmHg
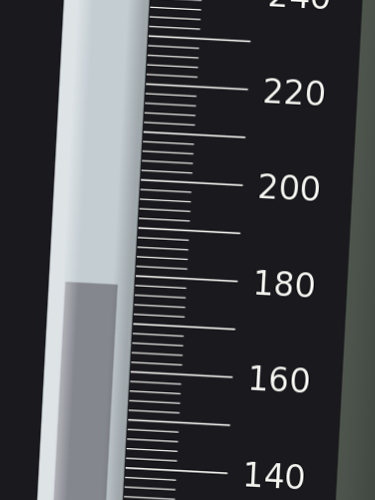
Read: 178 mmHg
